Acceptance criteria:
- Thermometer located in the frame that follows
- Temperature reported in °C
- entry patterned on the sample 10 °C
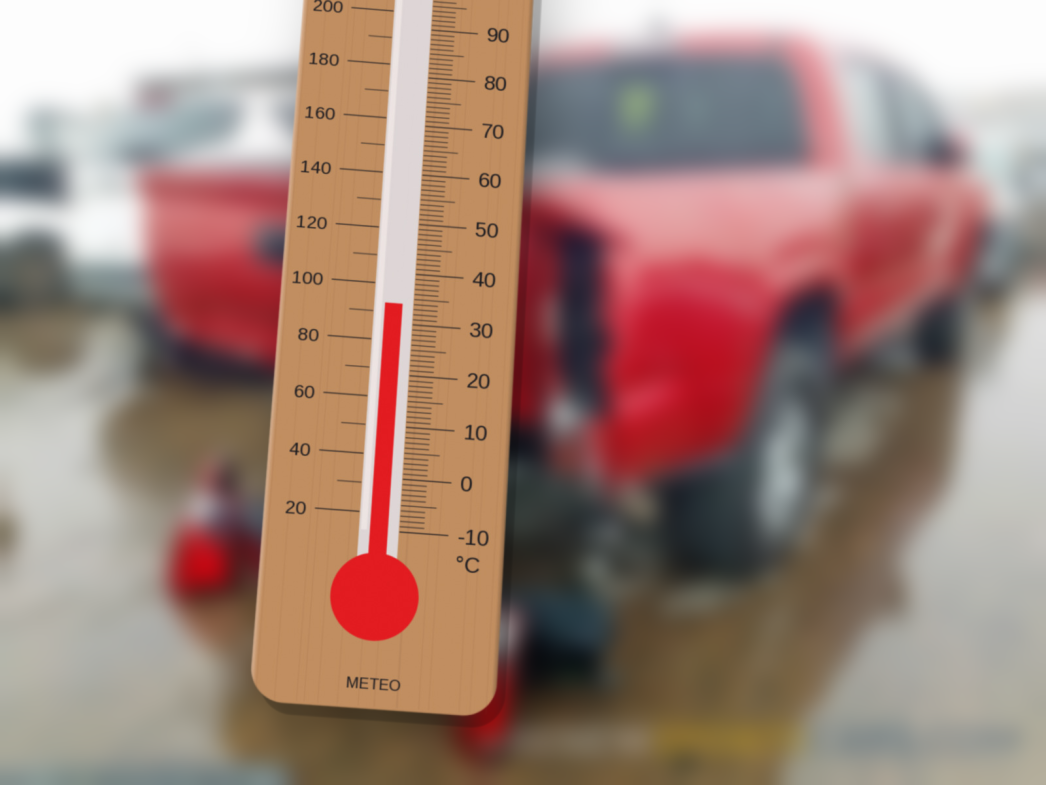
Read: 34 °C
